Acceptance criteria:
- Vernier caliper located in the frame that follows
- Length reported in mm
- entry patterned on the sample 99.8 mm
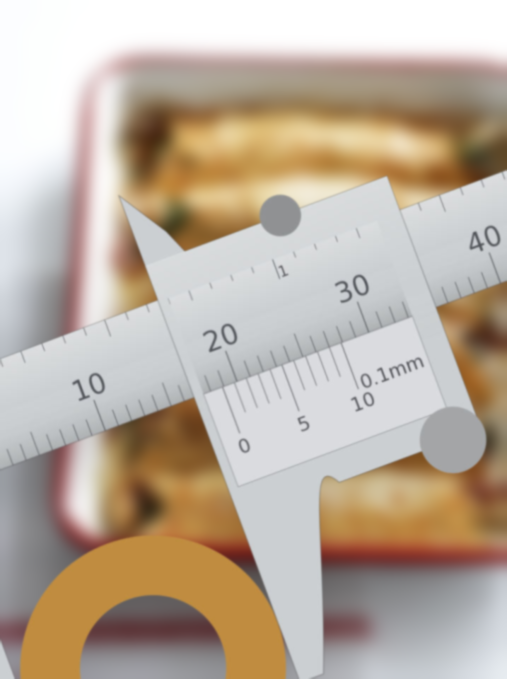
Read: 18.9 mm
